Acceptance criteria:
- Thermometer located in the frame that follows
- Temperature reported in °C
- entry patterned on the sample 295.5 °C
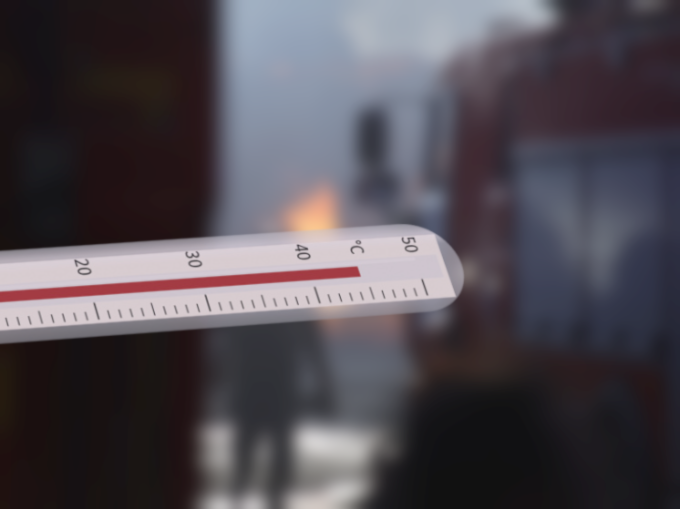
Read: 44.5 °C
